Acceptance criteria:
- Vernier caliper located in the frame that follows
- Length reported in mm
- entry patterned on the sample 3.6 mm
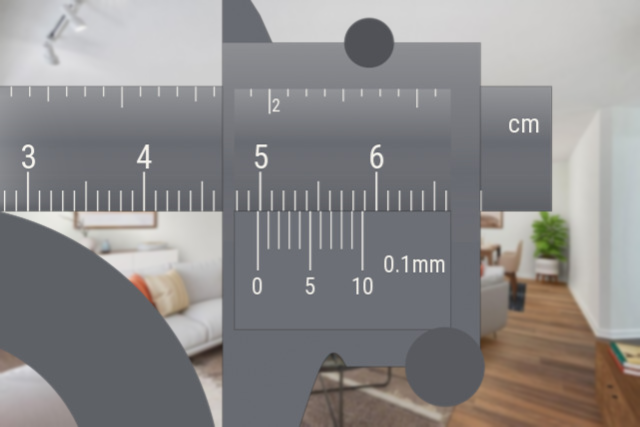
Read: 49.8 mm
